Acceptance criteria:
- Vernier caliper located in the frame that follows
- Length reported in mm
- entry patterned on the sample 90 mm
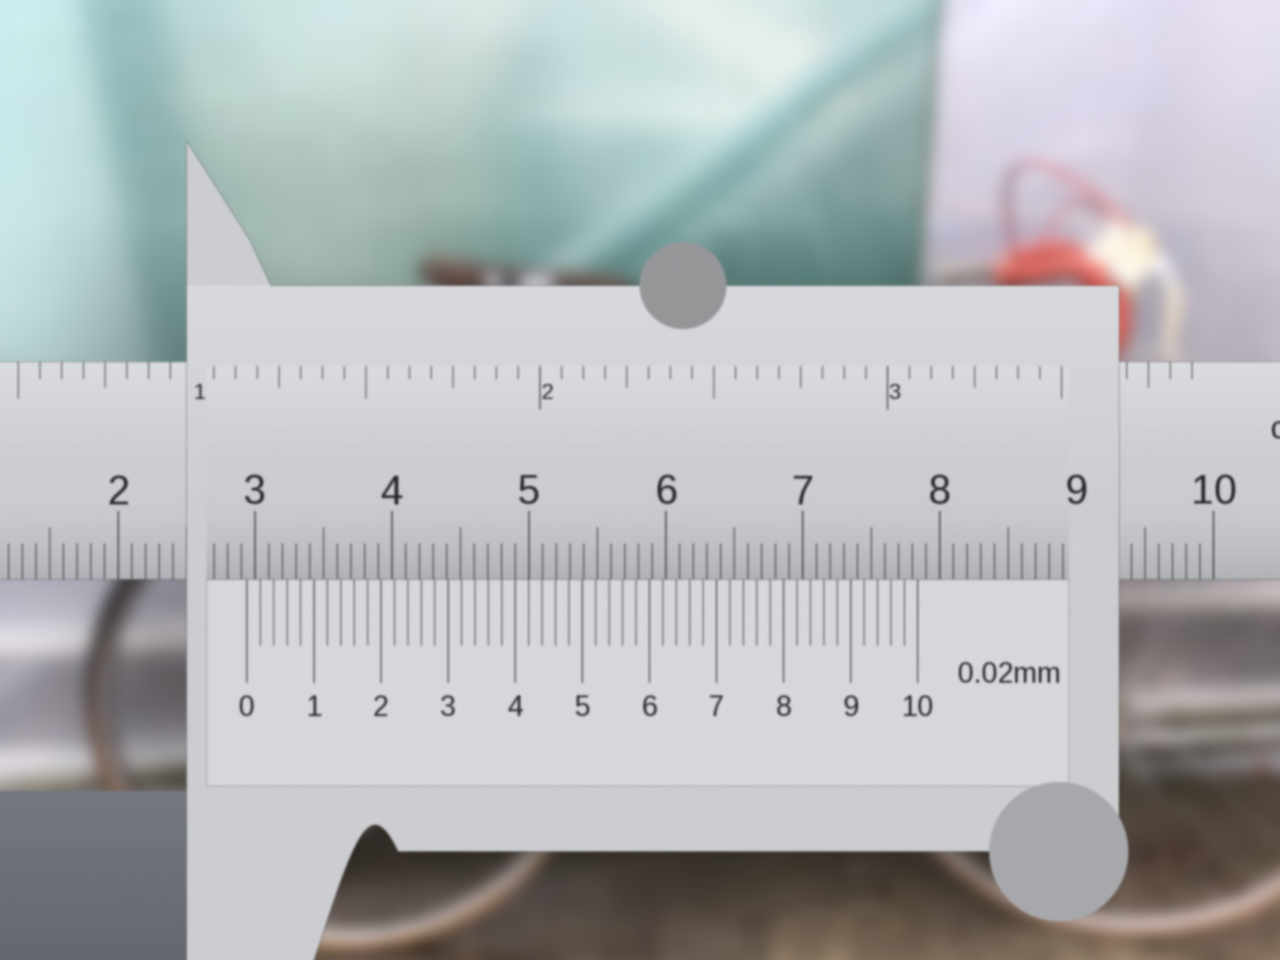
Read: 29.4 mm
